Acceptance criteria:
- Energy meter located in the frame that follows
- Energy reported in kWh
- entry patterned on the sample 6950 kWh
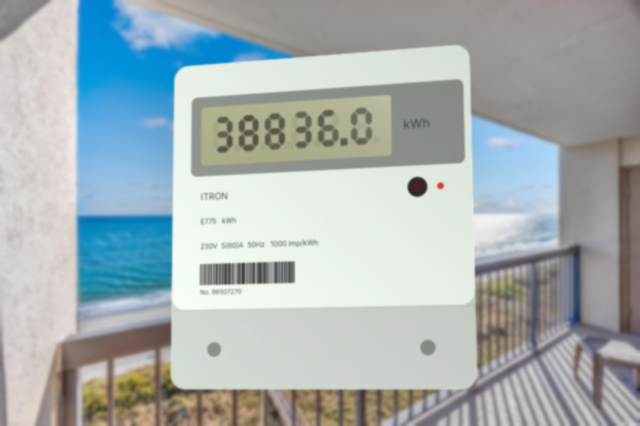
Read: 38836.0 kWh
